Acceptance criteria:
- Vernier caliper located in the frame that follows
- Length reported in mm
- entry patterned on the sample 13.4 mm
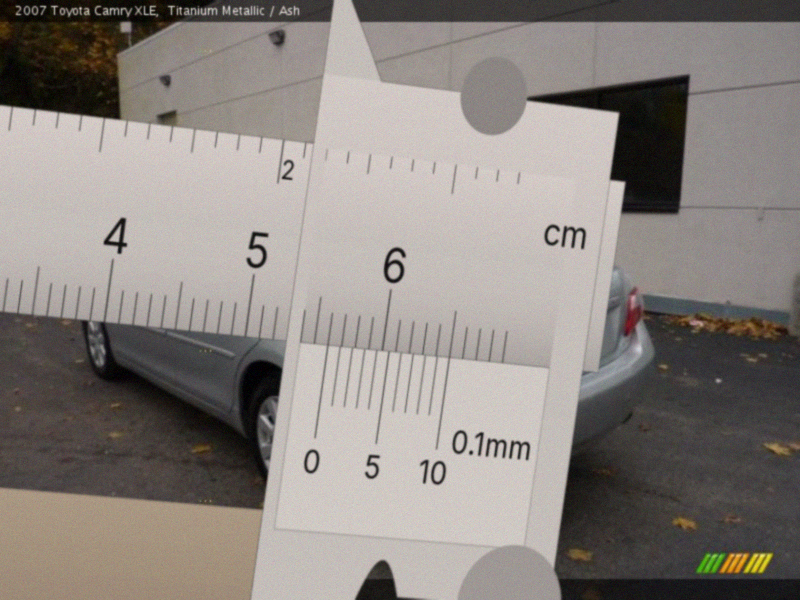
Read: 56.0 mm
